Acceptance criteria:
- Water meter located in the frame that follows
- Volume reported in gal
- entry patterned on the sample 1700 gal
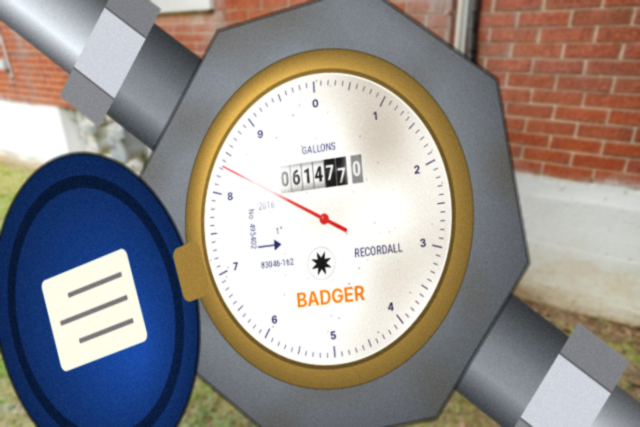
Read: 614768.3 gal
